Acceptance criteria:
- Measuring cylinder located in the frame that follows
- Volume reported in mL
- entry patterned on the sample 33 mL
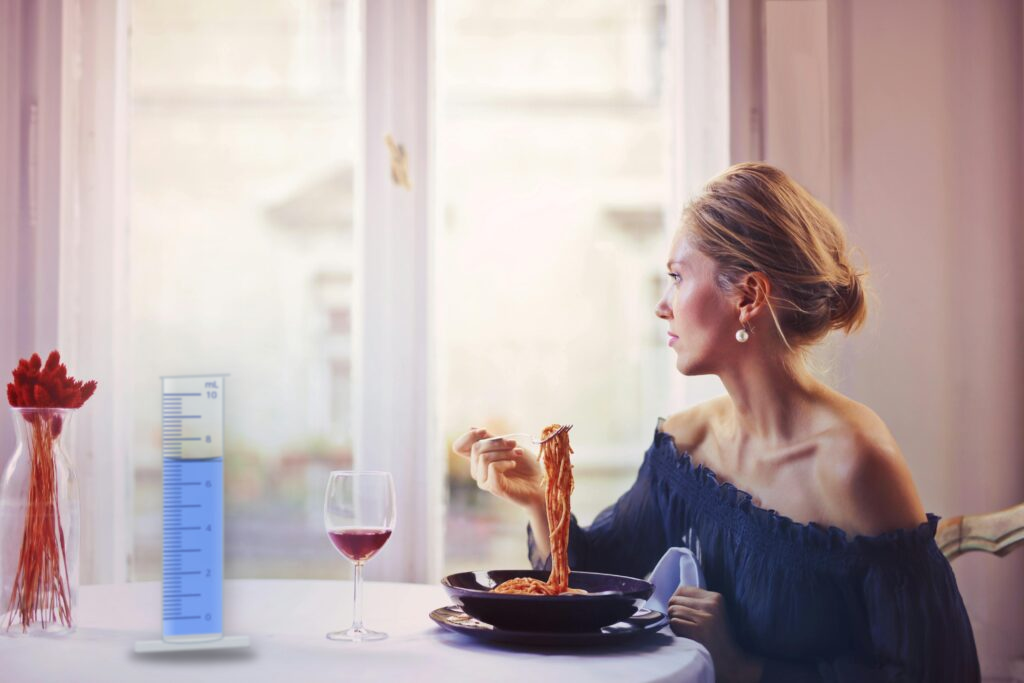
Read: 7 mL
